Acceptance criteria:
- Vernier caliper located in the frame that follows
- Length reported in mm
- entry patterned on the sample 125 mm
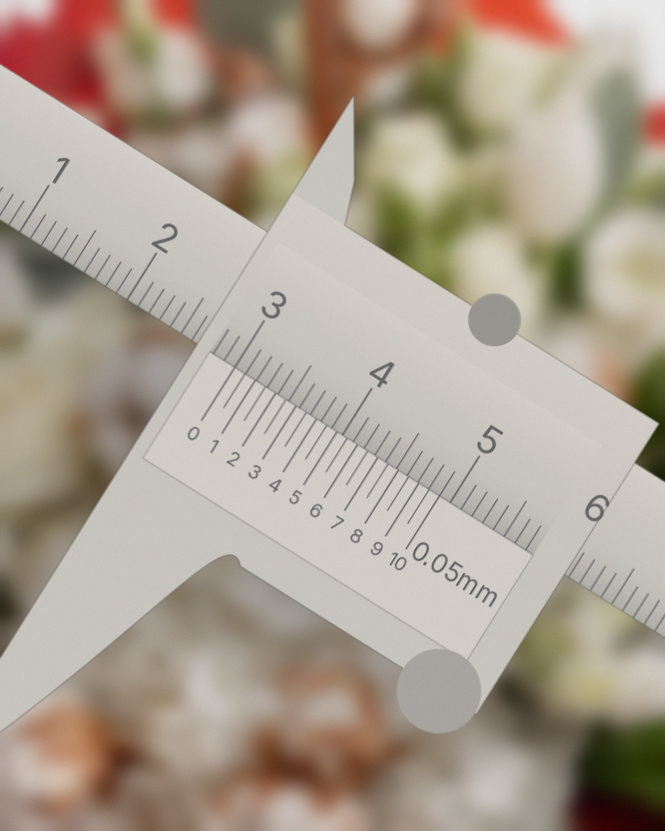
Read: 30.0 mm
